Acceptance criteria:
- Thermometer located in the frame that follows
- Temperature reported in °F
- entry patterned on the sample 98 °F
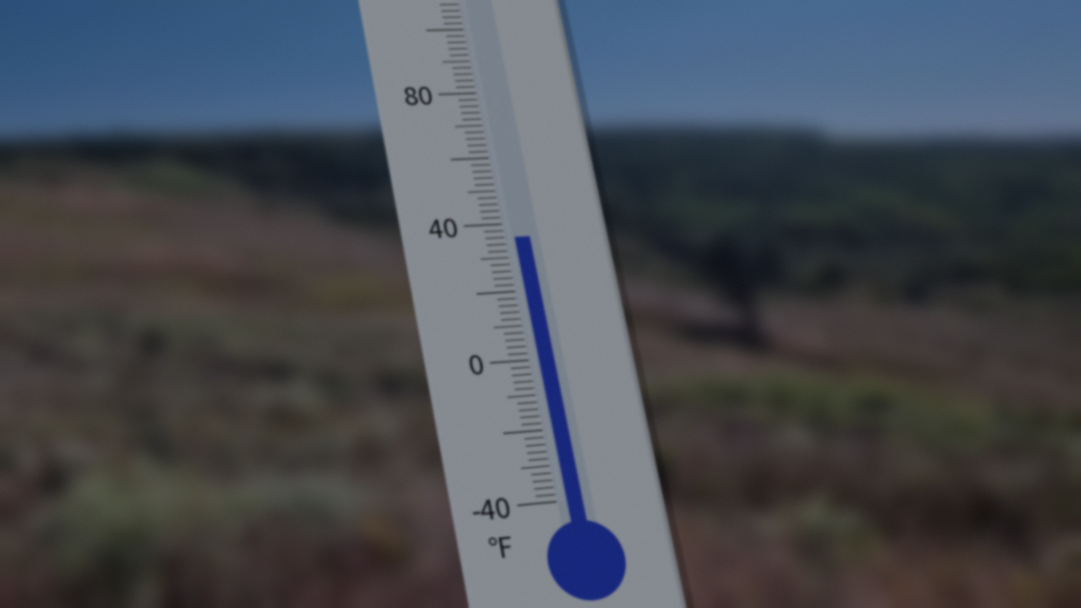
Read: 36 °F
